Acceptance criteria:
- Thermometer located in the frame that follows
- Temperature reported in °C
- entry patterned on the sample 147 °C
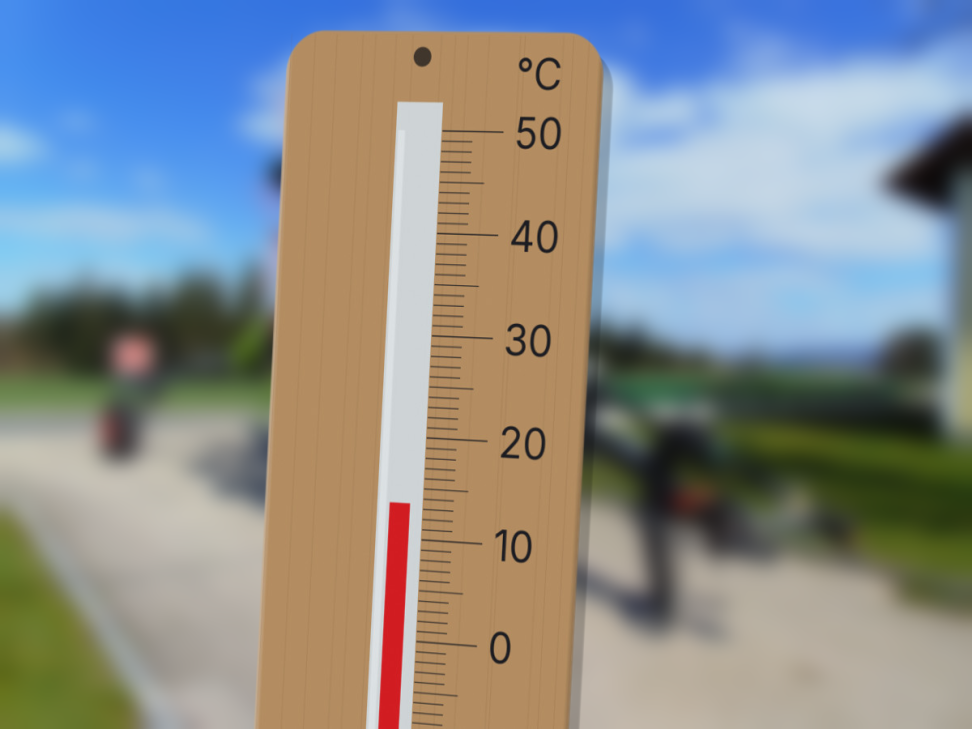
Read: 13.5 °C
